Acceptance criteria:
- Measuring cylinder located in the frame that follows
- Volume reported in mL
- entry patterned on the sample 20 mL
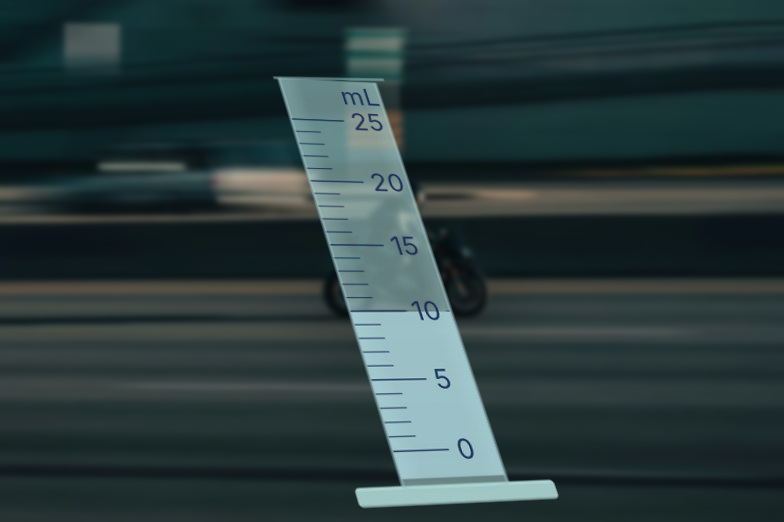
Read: 10 mL
